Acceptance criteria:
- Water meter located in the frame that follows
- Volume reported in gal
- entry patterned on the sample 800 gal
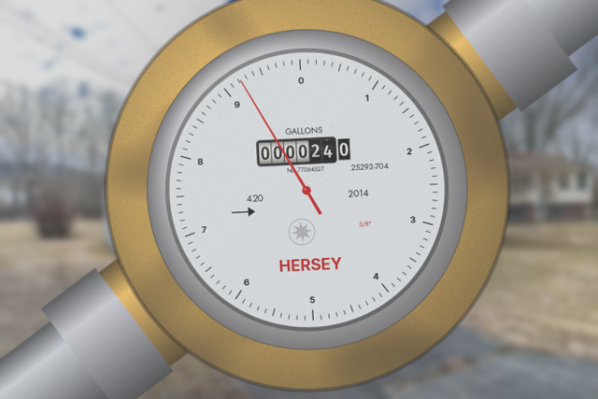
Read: 239.2 gal
